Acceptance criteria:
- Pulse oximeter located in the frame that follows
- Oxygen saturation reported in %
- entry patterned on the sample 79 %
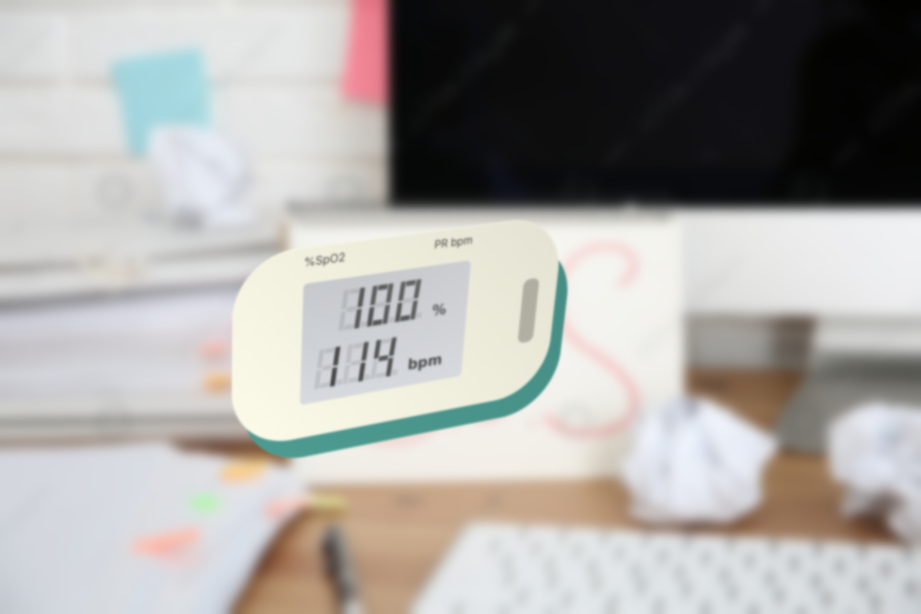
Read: 100 %
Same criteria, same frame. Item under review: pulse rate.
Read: 114 bpm
